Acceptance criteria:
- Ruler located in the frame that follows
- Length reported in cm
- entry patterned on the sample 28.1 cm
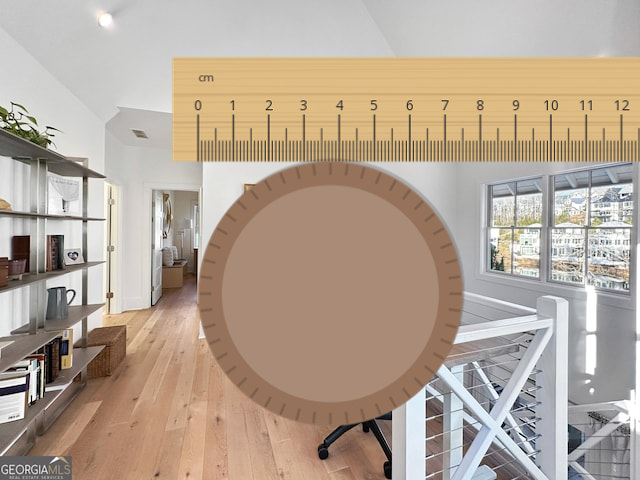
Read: 7.5 cm
